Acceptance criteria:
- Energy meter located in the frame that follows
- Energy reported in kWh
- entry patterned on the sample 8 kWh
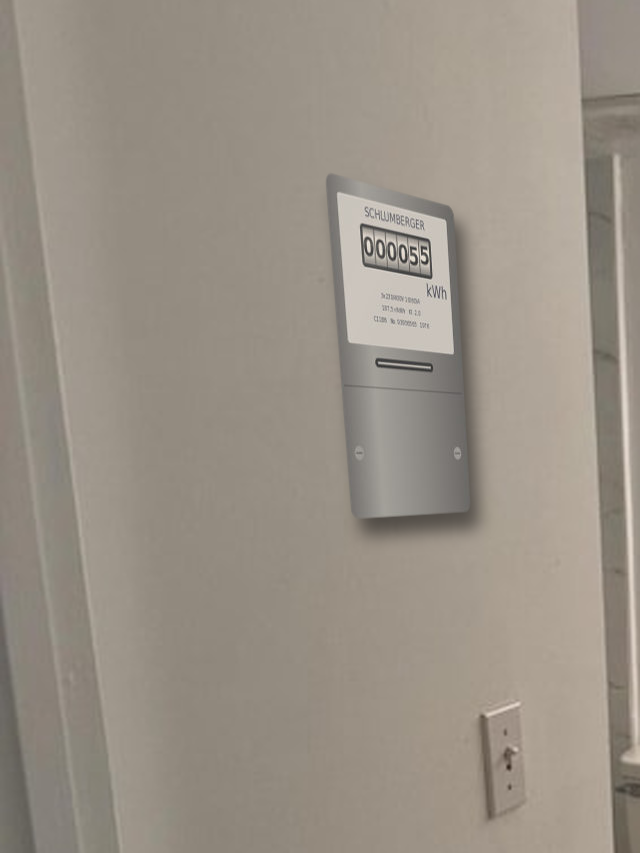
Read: 55 kWh
